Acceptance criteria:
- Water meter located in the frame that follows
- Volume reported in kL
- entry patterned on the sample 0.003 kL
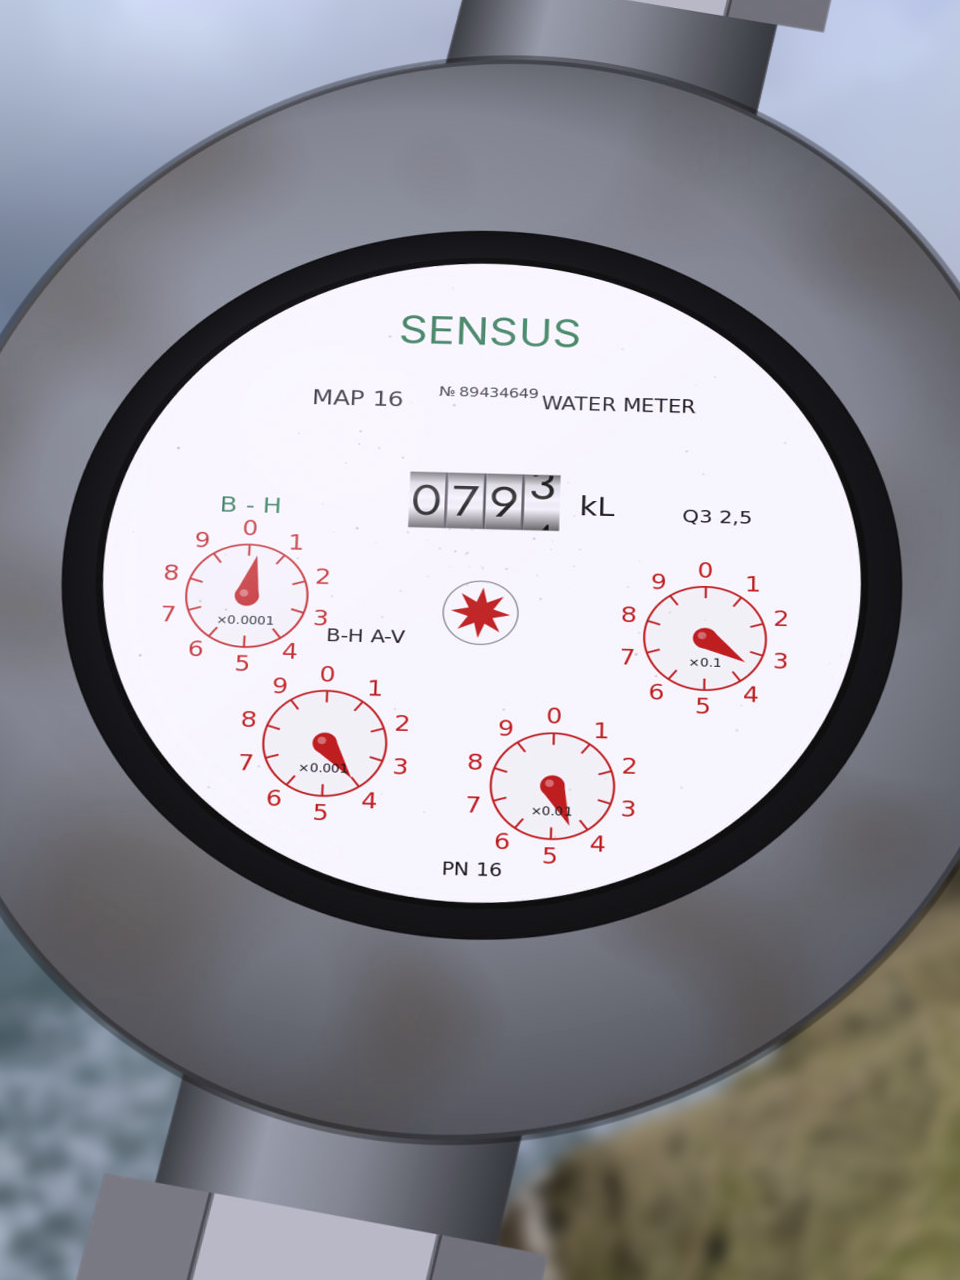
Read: 793.3440 kL
